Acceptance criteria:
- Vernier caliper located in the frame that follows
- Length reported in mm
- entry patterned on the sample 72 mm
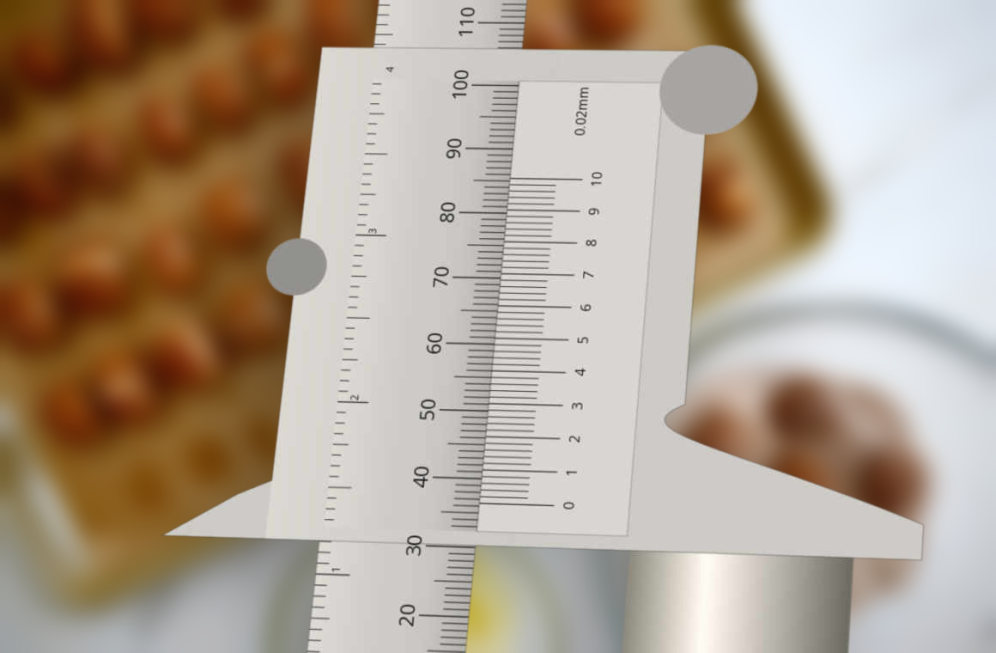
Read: 36.4 mm
